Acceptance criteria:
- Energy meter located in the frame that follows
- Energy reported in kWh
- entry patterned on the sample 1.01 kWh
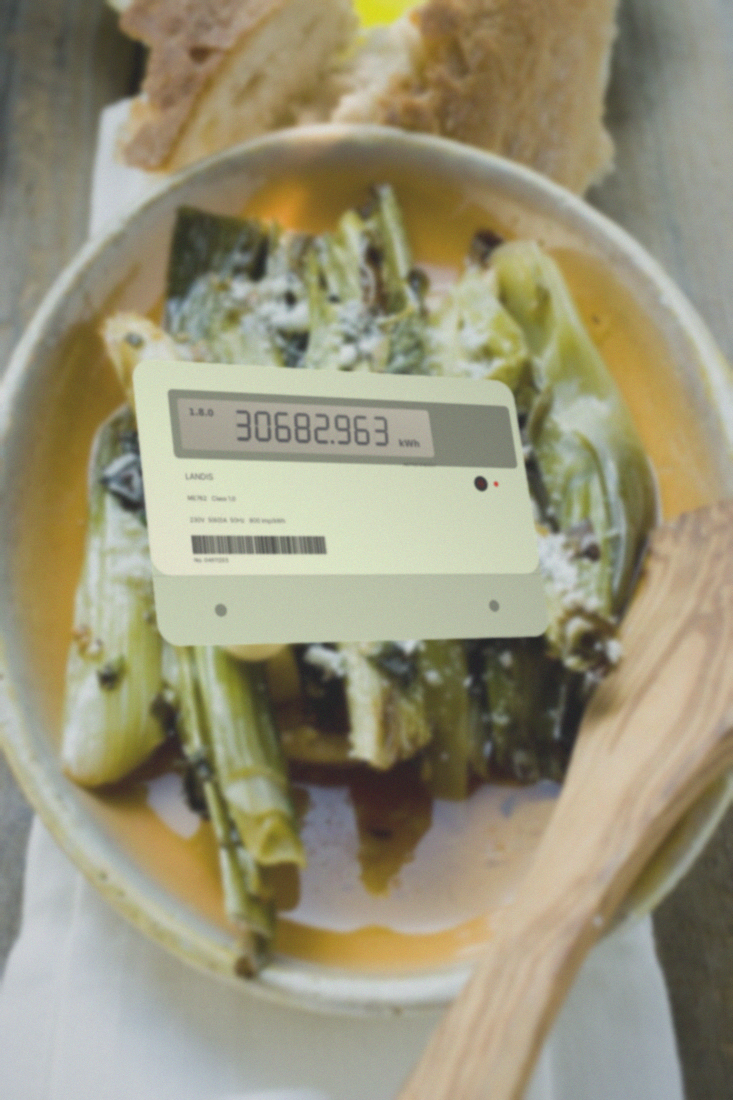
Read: 30682.963 kWh
